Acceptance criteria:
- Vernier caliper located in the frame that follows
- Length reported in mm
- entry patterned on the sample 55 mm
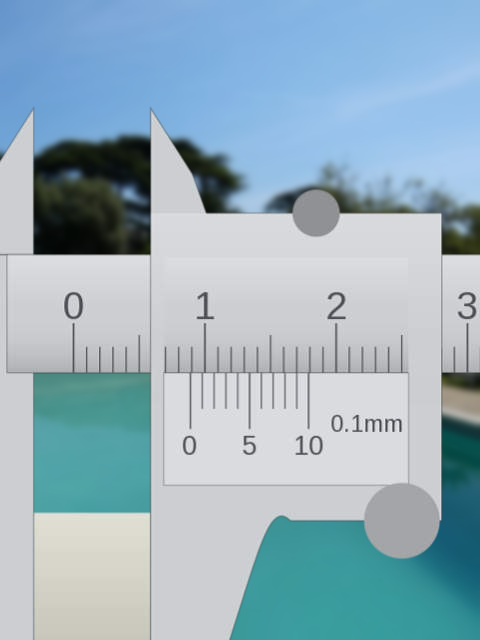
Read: 8.9 mm
